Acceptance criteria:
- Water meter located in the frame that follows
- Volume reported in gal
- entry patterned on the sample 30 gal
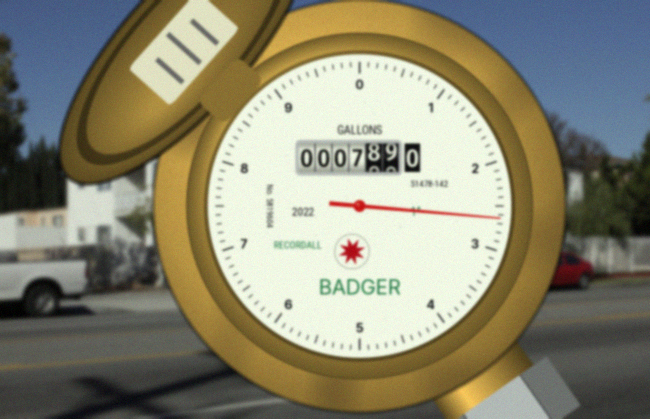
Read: 7892.6 gal
